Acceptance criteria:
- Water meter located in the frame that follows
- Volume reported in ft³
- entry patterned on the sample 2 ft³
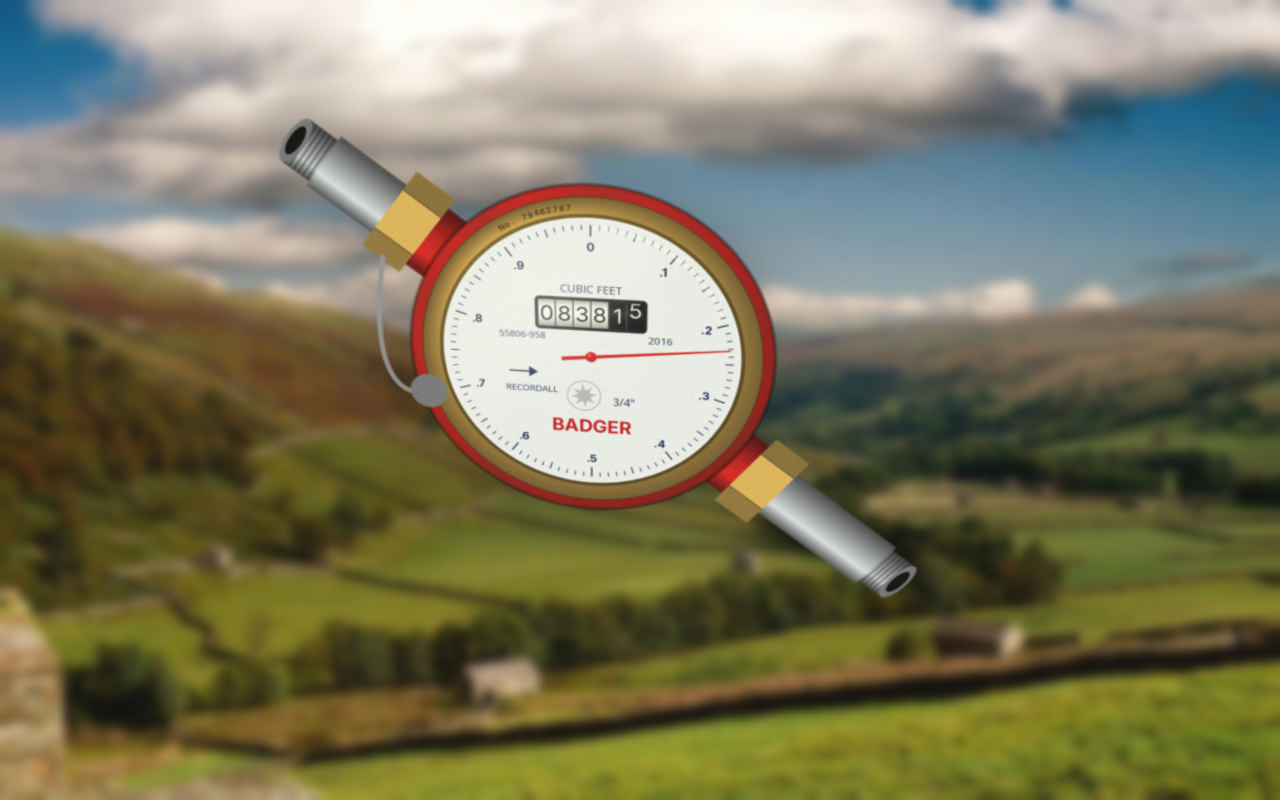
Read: 83815.23 ft³
